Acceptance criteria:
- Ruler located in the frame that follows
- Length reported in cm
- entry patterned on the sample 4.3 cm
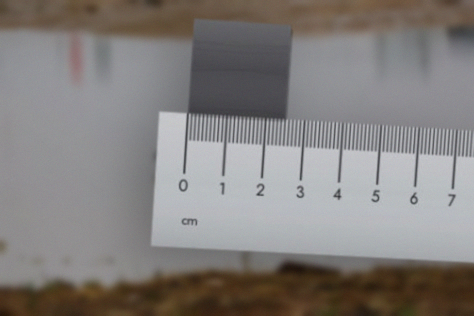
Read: 2.5 cm
